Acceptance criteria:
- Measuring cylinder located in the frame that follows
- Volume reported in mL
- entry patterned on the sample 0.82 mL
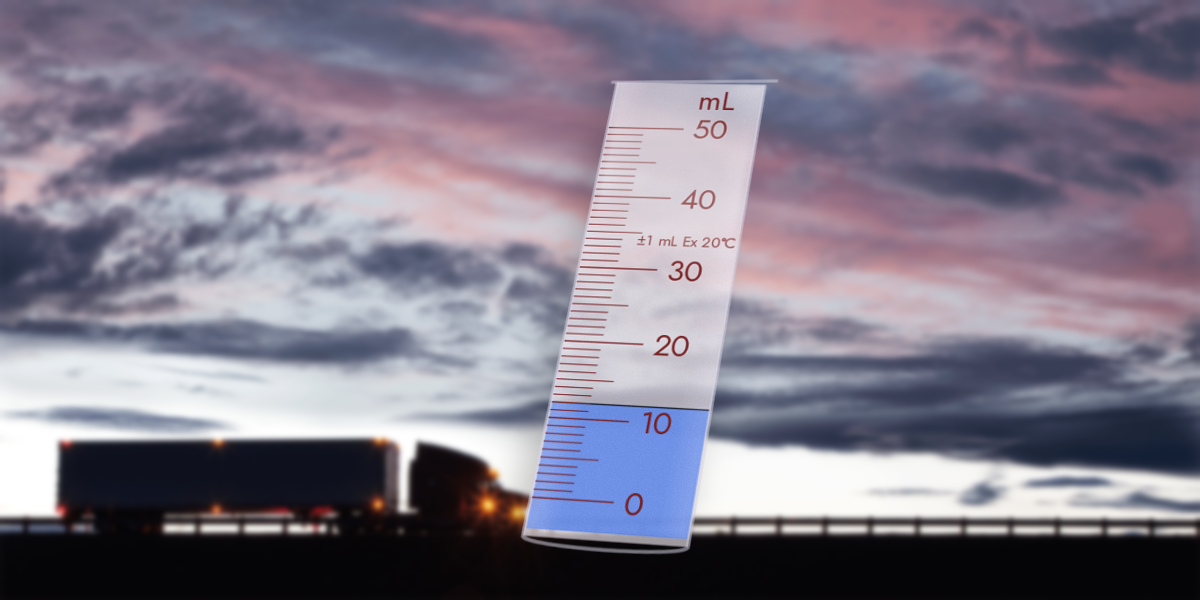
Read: 12 mL
